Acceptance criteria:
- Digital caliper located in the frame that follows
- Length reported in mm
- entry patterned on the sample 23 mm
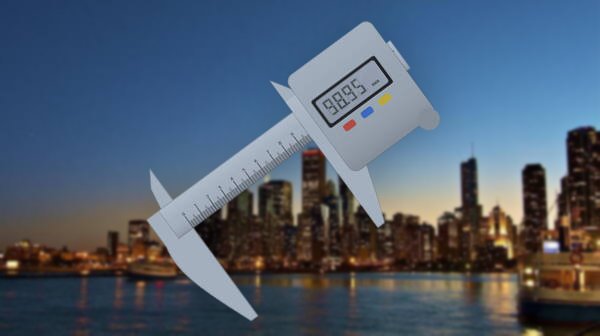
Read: 98.95 mm
